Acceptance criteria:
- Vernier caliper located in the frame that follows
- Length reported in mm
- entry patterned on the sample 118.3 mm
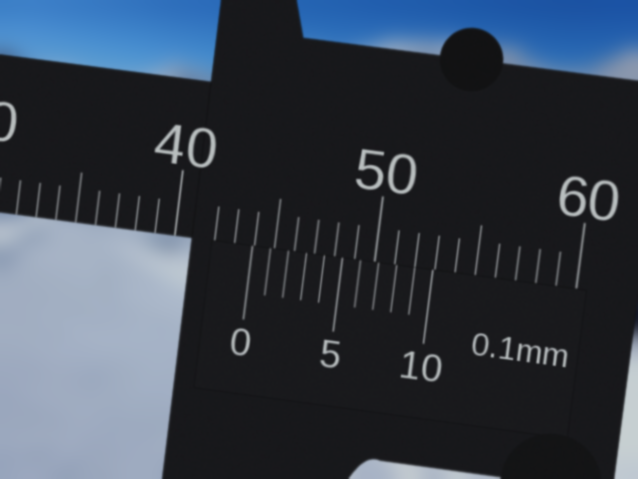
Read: 43.9 mm
